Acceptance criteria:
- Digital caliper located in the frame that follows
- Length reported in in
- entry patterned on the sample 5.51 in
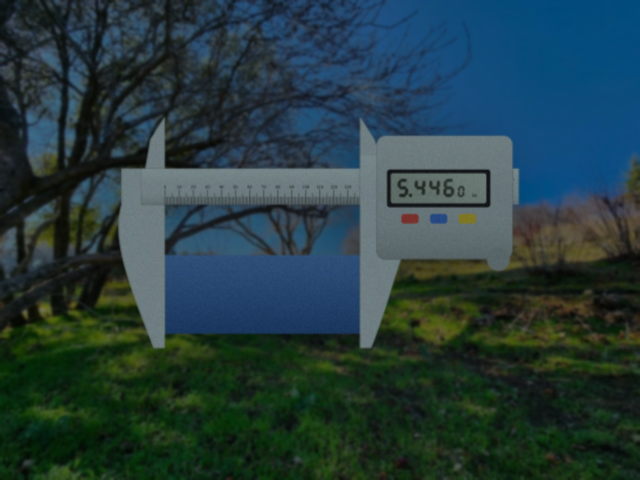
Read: 5.4460 in
